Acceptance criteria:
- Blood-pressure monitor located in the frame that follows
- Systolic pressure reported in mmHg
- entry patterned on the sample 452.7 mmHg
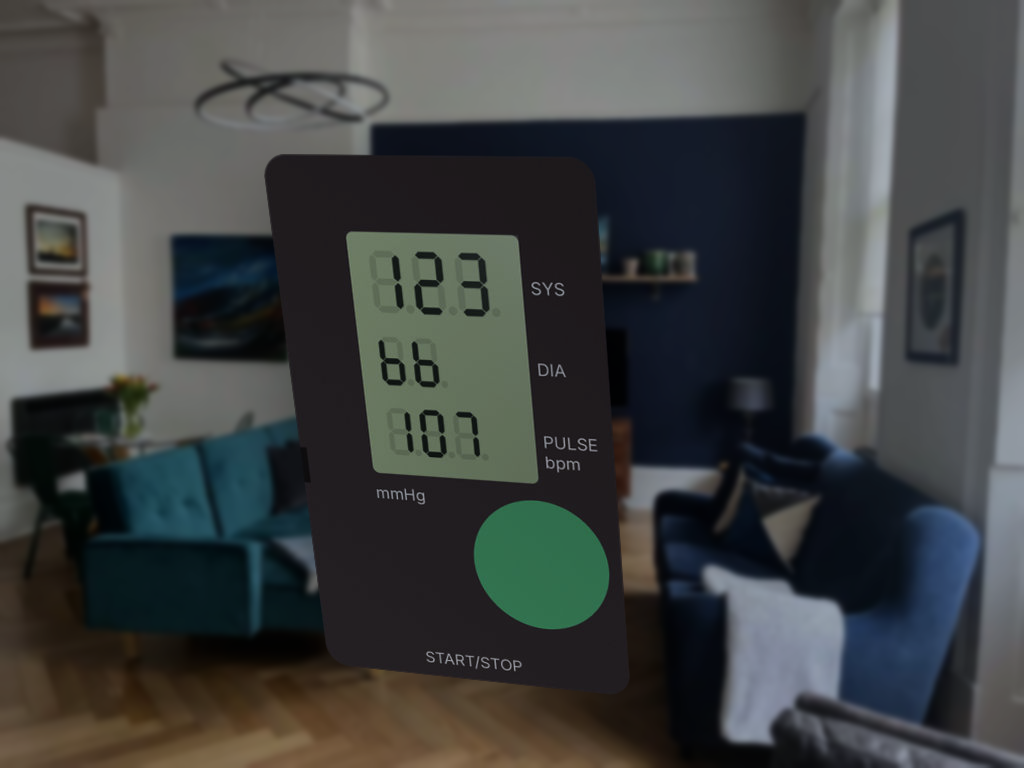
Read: 123 mmHg
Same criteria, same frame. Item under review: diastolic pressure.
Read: 66 mmHg
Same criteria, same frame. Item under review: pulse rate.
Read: 107 bpm
